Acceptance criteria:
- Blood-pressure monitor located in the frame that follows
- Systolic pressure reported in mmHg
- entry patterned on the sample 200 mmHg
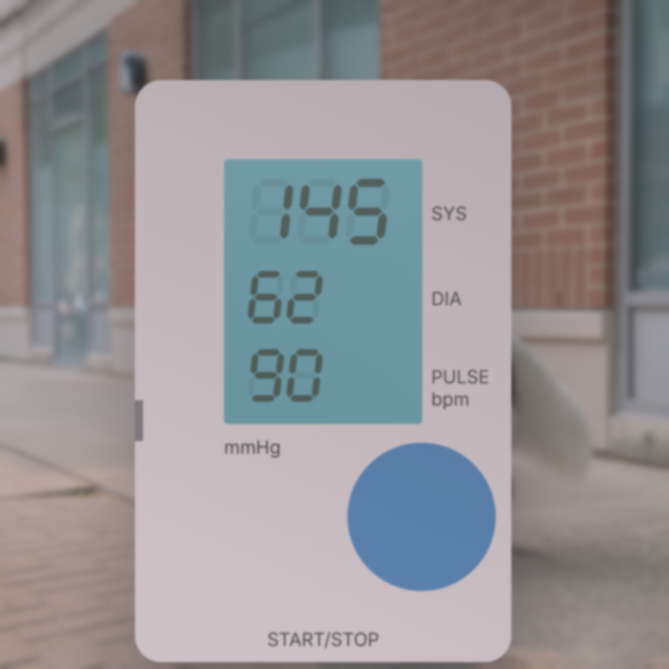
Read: 145 mmHg
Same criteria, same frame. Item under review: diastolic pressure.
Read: 62 mmHg
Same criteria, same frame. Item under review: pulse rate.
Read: 90 bpm
